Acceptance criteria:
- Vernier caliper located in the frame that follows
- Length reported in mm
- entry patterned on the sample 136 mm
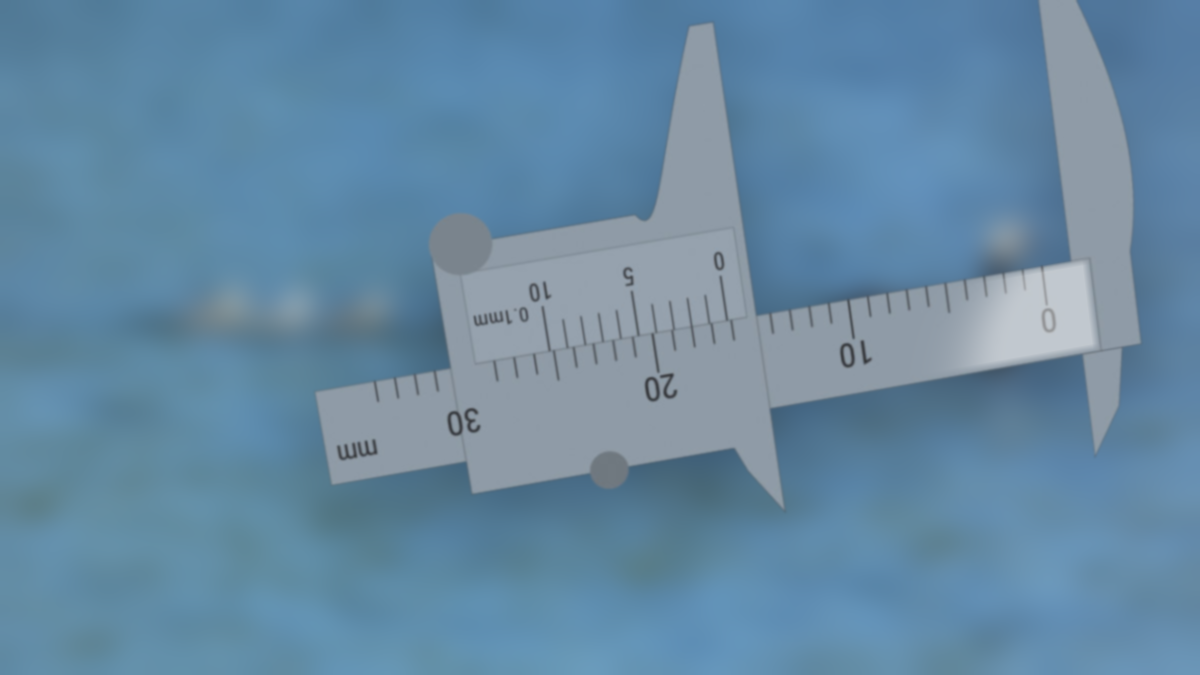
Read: 16.2 mm
